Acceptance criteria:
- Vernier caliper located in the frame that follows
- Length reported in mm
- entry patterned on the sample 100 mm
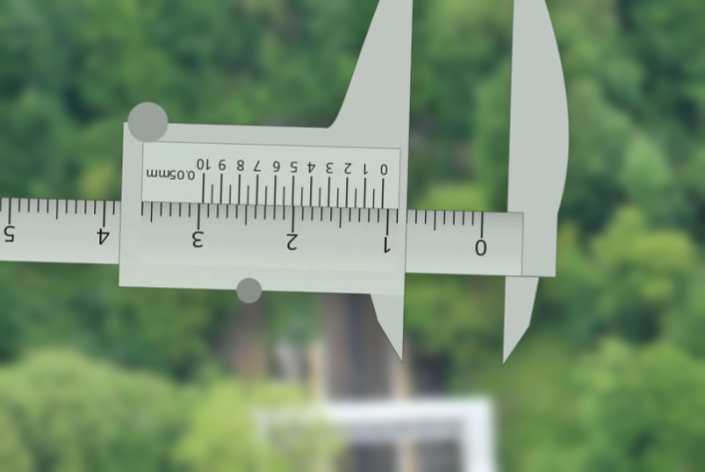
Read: 10.6 mm
